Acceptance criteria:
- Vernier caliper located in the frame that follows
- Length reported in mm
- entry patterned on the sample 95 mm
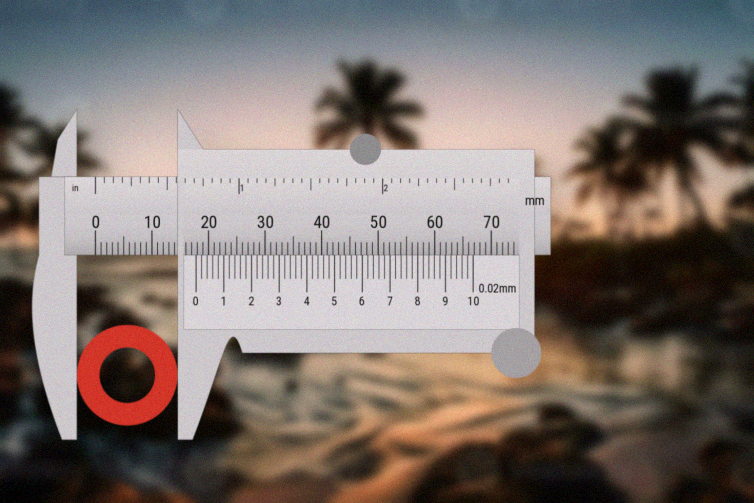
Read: 17.8 mm
